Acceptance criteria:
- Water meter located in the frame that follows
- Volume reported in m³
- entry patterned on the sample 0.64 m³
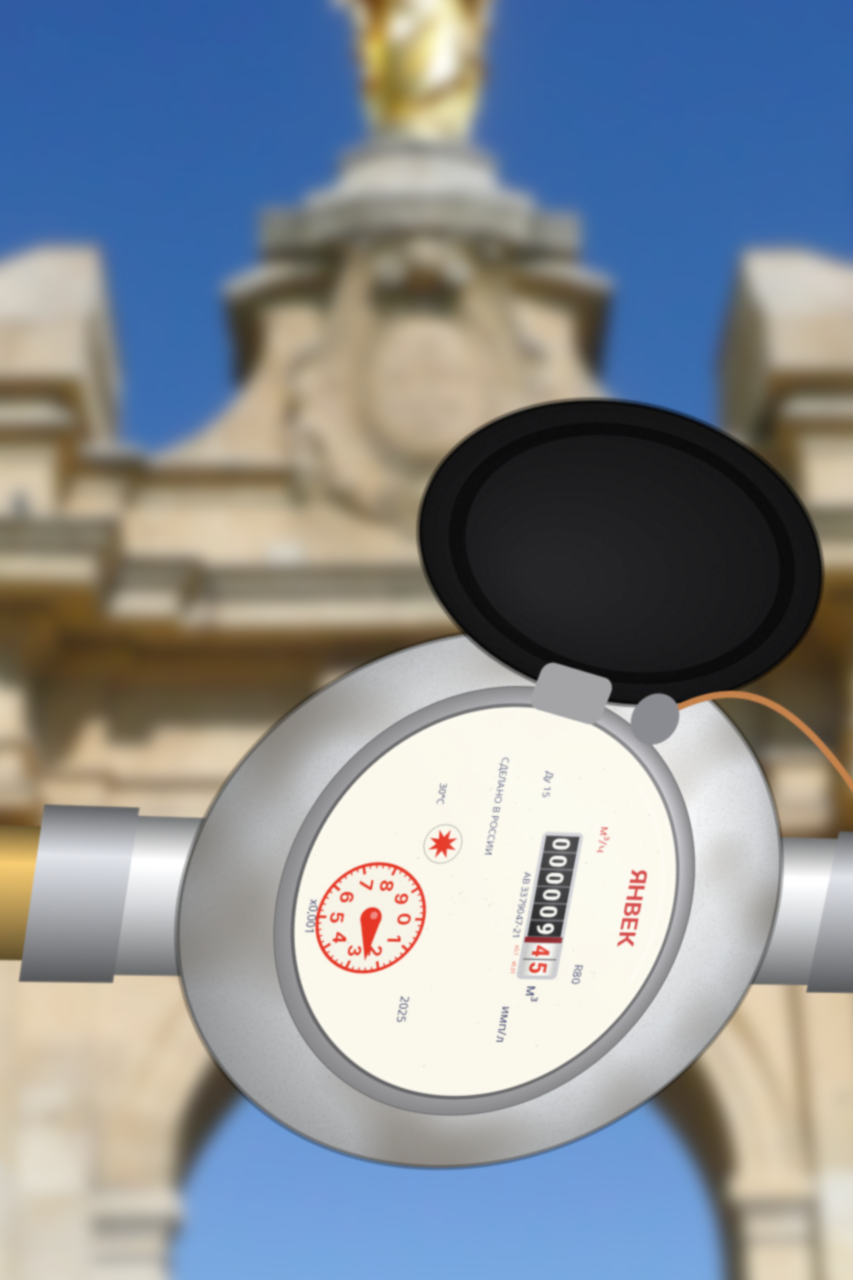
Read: 9.452 m³
